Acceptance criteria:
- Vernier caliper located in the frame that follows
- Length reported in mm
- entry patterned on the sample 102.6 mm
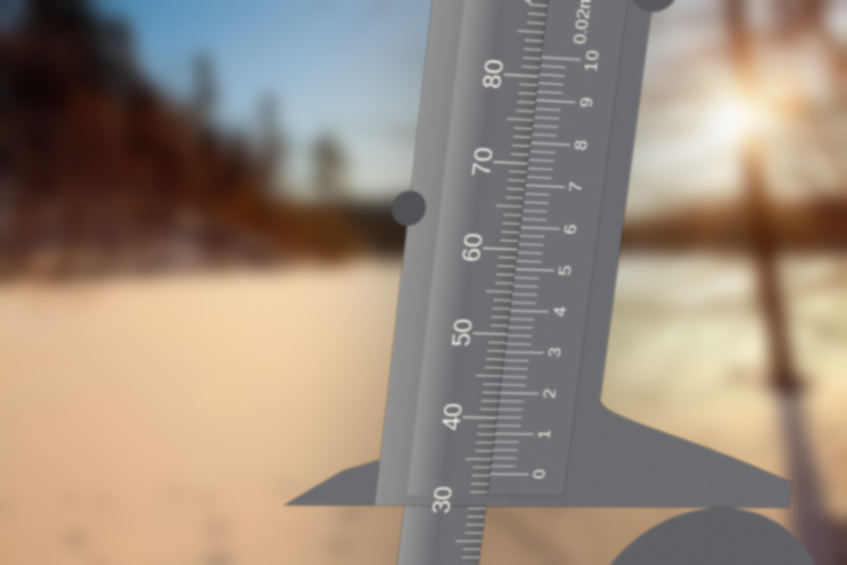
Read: 33.2 mm
